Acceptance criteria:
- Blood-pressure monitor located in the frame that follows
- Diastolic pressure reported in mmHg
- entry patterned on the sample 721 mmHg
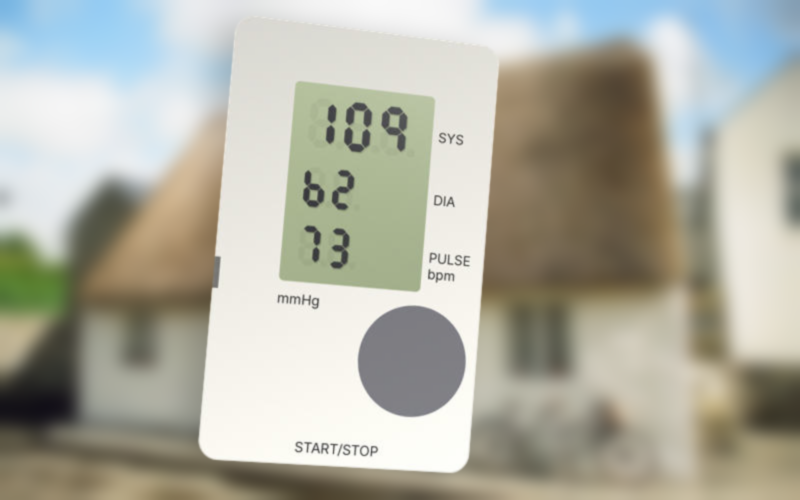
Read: 62 mmHg
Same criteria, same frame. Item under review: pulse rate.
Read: 73 bpm
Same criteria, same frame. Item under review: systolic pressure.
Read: 109 mmHg
